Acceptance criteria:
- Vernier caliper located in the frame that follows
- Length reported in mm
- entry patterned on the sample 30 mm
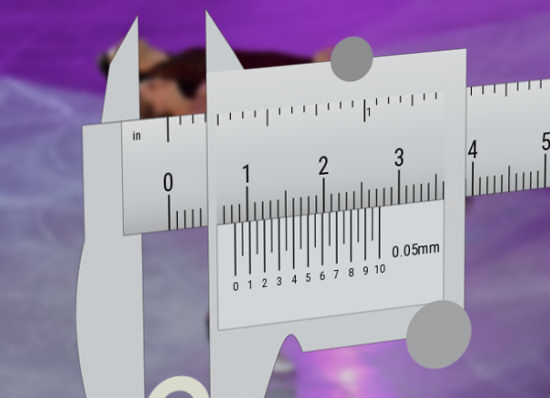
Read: 8.4 mm
